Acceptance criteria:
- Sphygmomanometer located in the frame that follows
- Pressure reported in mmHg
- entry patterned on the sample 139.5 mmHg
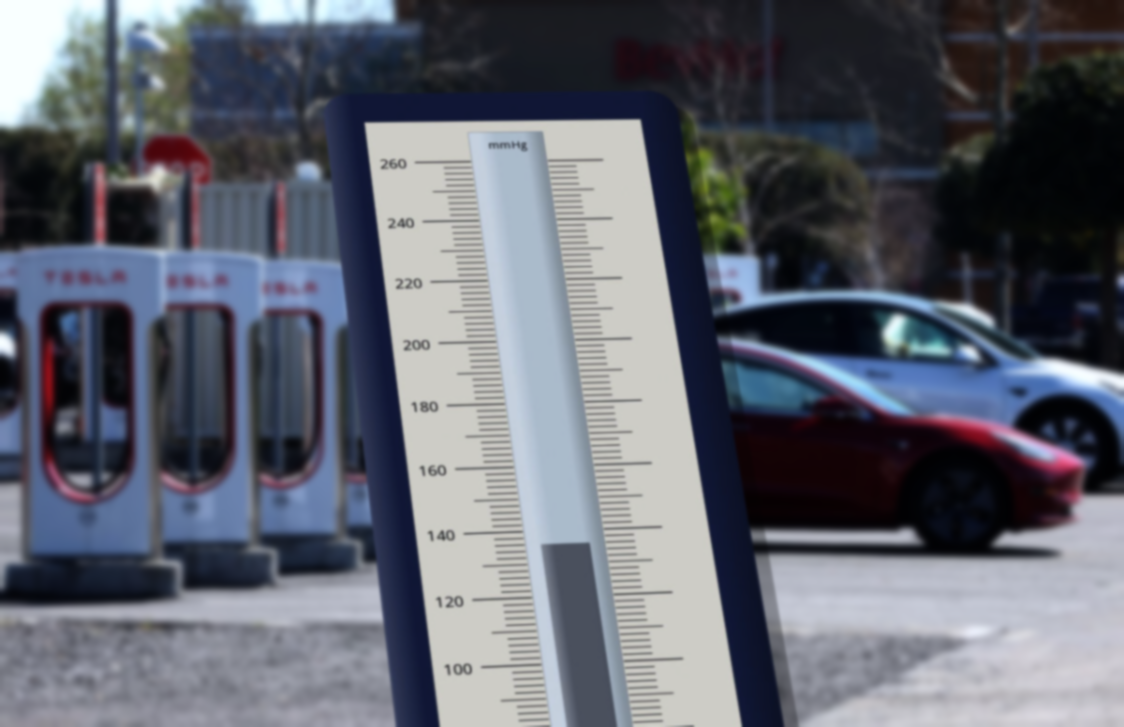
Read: 136 mmHg
